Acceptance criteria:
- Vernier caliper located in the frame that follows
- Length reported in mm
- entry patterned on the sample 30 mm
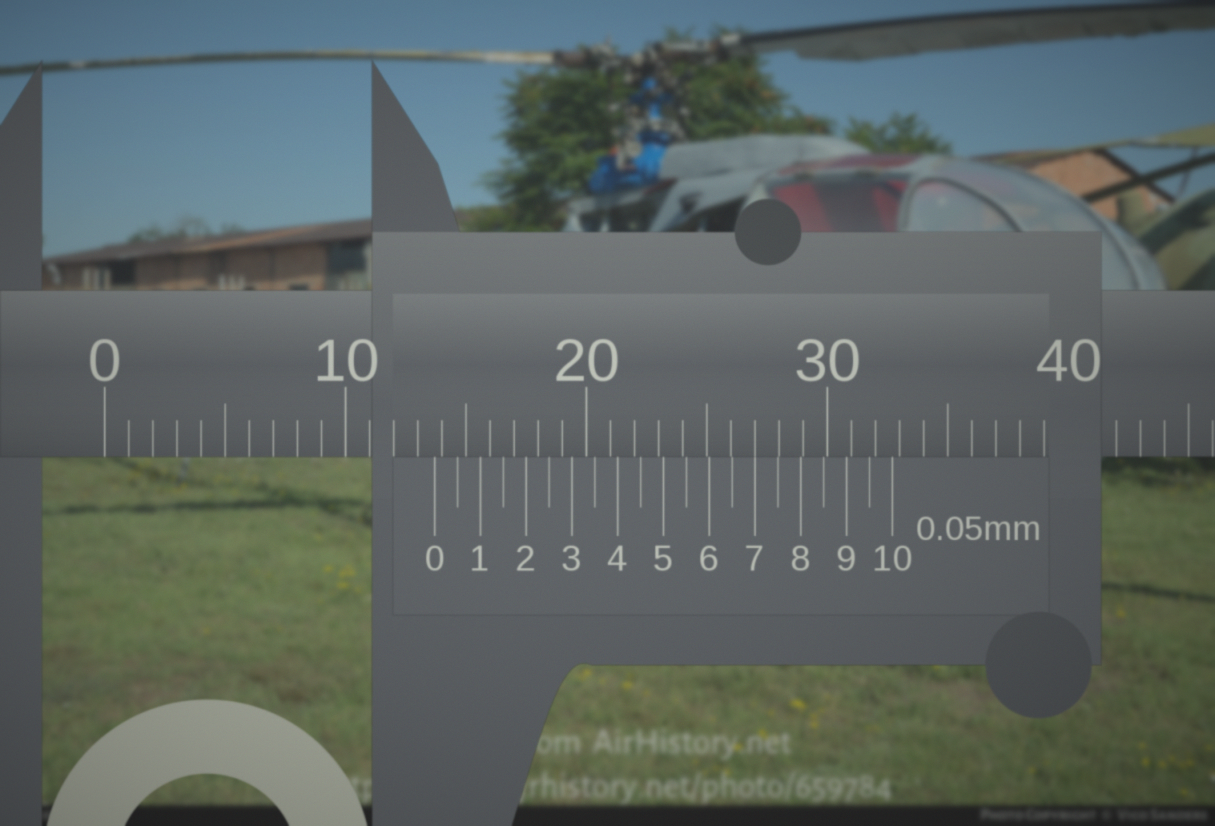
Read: 13.7 mm
